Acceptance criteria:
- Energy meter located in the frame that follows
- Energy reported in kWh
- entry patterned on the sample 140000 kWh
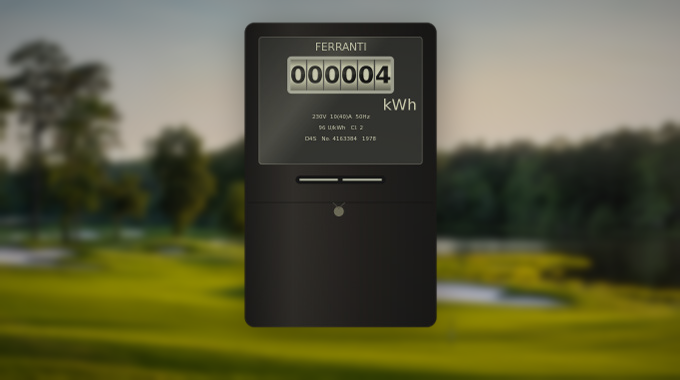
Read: 4 kWh
